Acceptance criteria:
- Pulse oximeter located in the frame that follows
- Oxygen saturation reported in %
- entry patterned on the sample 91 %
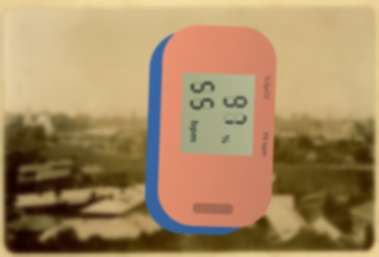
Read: 97 %
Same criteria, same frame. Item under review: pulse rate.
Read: 55 bpm
